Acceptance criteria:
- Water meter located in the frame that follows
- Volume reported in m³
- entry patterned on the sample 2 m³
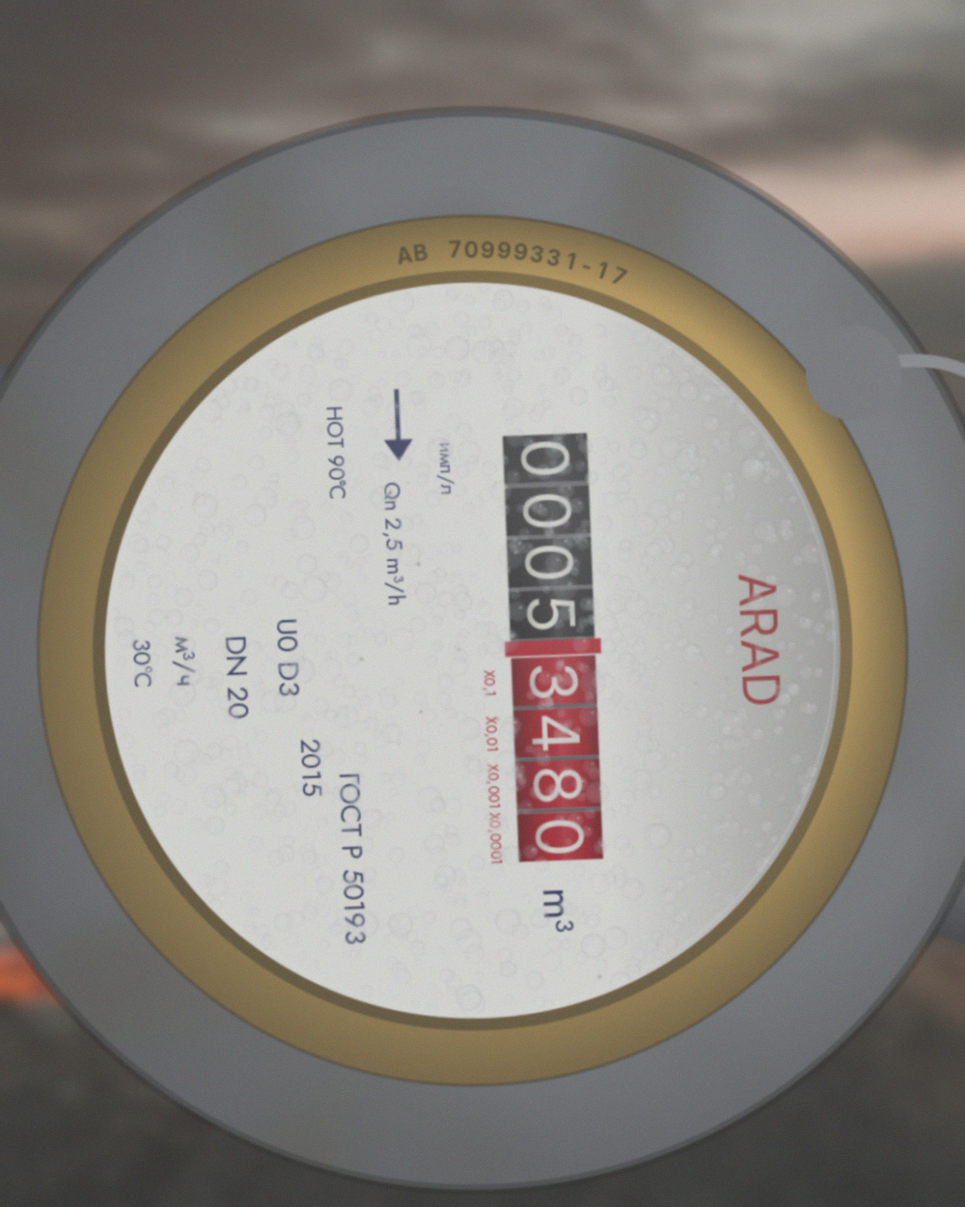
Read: 5.3480 m³
